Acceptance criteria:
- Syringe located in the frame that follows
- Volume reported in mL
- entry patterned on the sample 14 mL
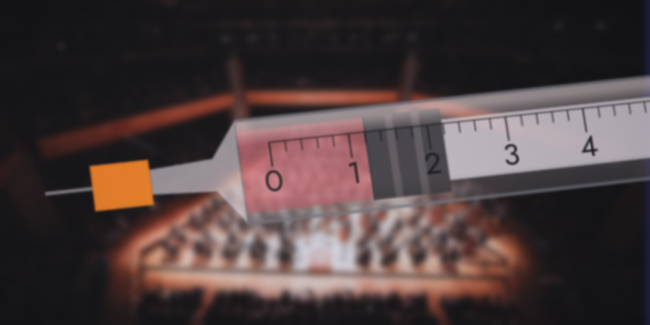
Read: 1.2 mL
